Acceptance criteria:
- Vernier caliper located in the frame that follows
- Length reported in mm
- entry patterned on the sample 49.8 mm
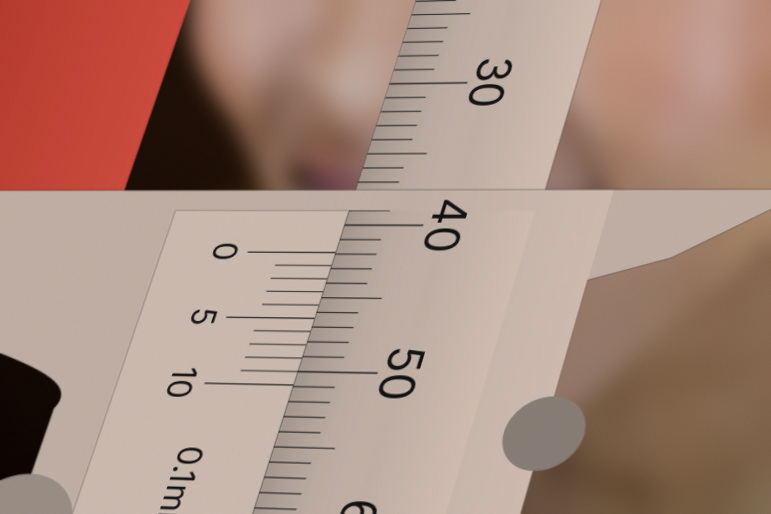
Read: 41.9 mm
